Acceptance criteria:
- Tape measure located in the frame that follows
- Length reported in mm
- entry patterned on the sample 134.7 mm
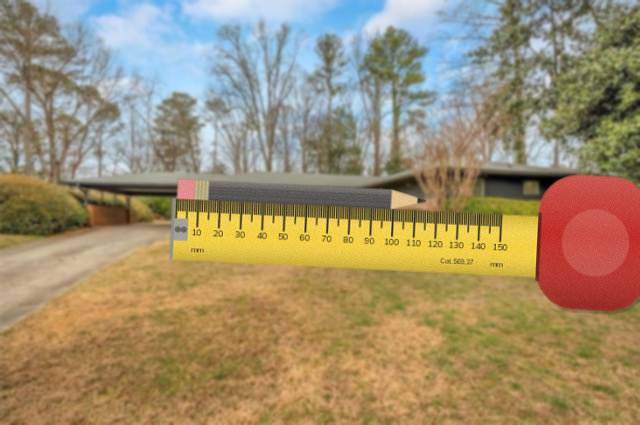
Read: 115 mm
